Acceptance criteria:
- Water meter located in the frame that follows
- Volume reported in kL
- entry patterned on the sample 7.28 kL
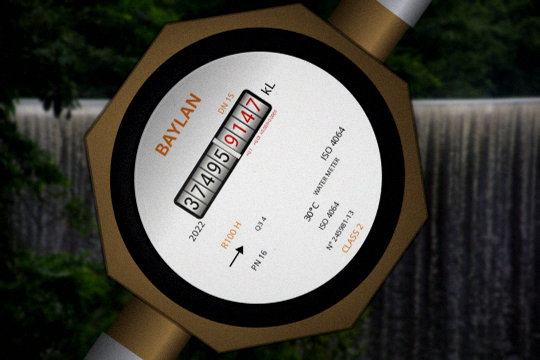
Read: 37495.9147 kL
